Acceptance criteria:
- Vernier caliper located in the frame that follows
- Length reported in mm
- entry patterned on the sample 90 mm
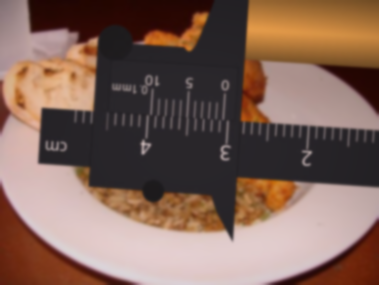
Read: 30.6 mm
